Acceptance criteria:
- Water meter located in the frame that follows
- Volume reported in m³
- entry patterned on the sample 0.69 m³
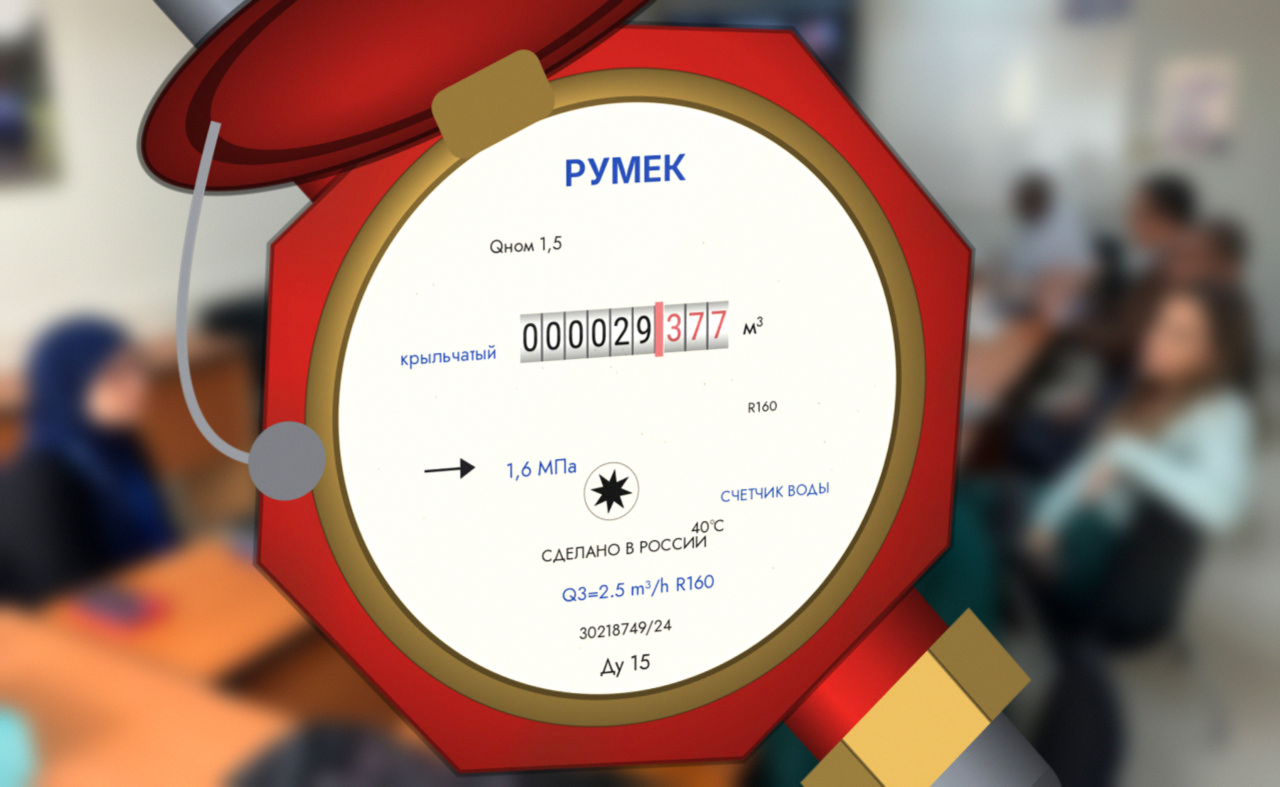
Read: 29.377 m³
